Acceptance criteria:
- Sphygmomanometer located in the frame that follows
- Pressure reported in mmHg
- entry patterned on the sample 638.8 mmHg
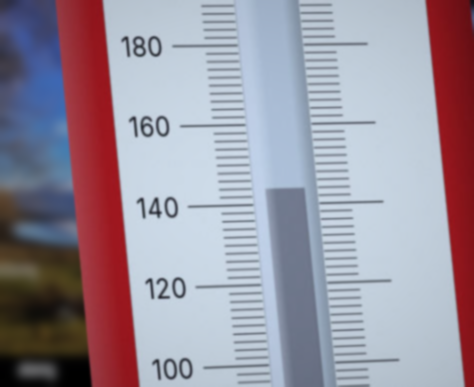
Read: 144 mmHg
